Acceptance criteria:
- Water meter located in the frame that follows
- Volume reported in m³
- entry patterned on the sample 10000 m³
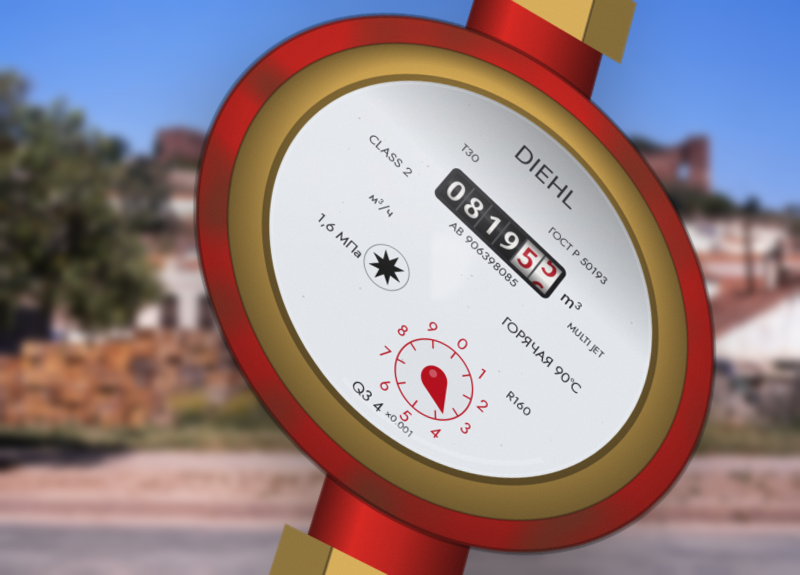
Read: 819.553 m³
